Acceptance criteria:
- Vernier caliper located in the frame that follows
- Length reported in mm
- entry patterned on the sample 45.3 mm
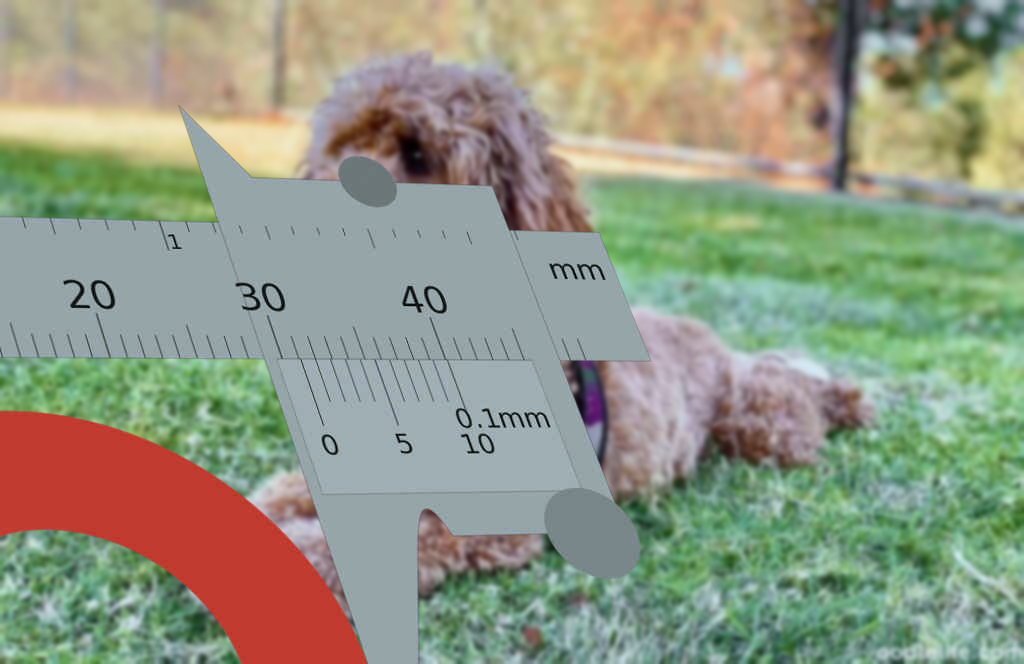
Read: 31.1 mm
